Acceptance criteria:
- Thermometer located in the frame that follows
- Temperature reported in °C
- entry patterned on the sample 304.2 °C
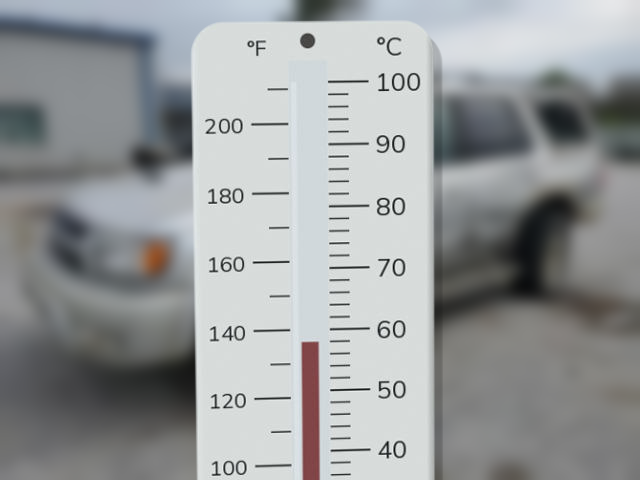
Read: 58 °C
